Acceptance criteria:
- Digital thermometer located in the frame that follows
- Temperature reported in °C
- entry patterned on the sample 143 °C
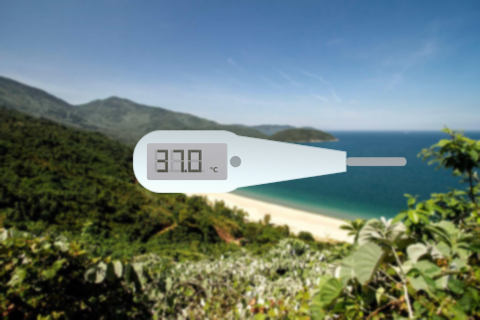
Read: 37.0 °C
